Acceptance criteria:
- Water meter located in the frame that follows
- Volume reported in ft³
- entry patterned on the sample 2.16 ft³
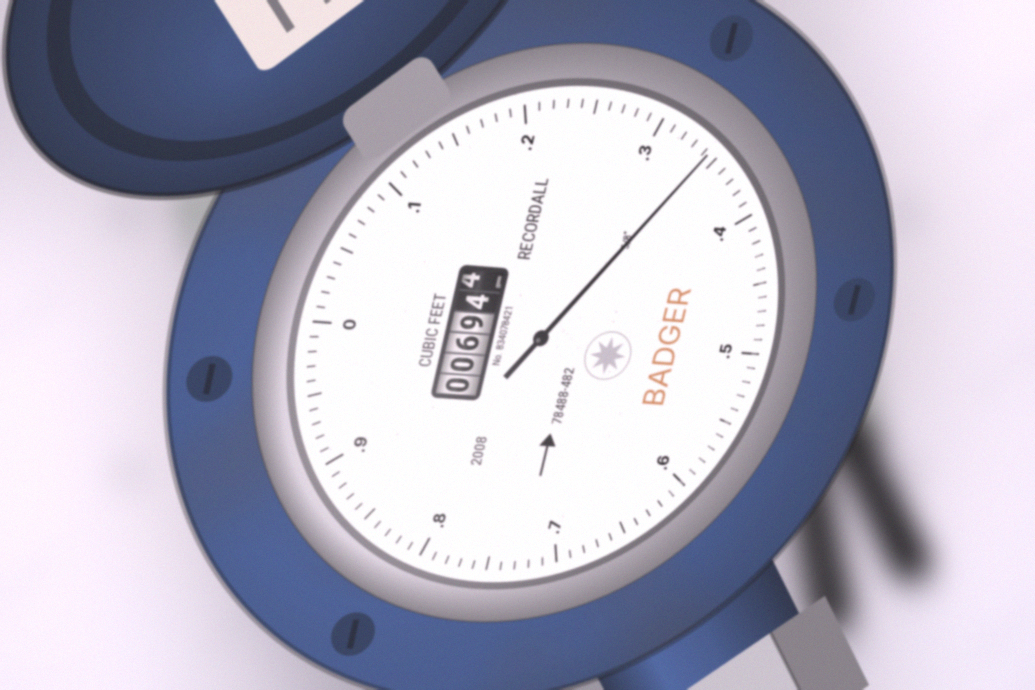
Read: 6944.34 ft³
